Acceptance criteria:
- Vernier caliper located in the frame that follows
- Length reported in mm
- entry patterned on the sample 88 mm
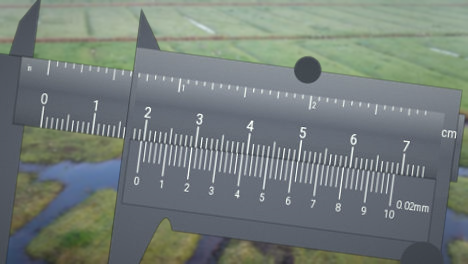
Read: 19.5 mm
